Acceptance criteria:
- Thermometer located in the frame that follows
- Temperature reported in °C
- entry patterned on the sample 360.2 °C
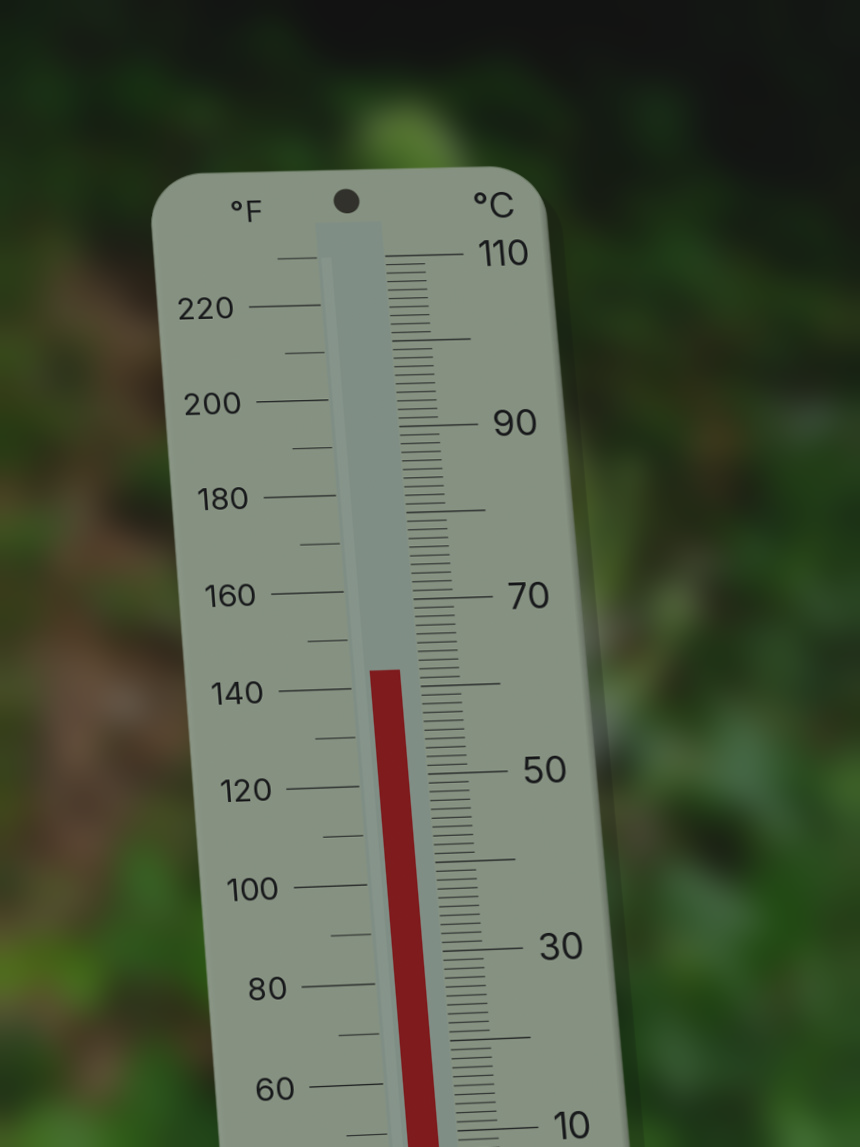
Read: 62 °C
